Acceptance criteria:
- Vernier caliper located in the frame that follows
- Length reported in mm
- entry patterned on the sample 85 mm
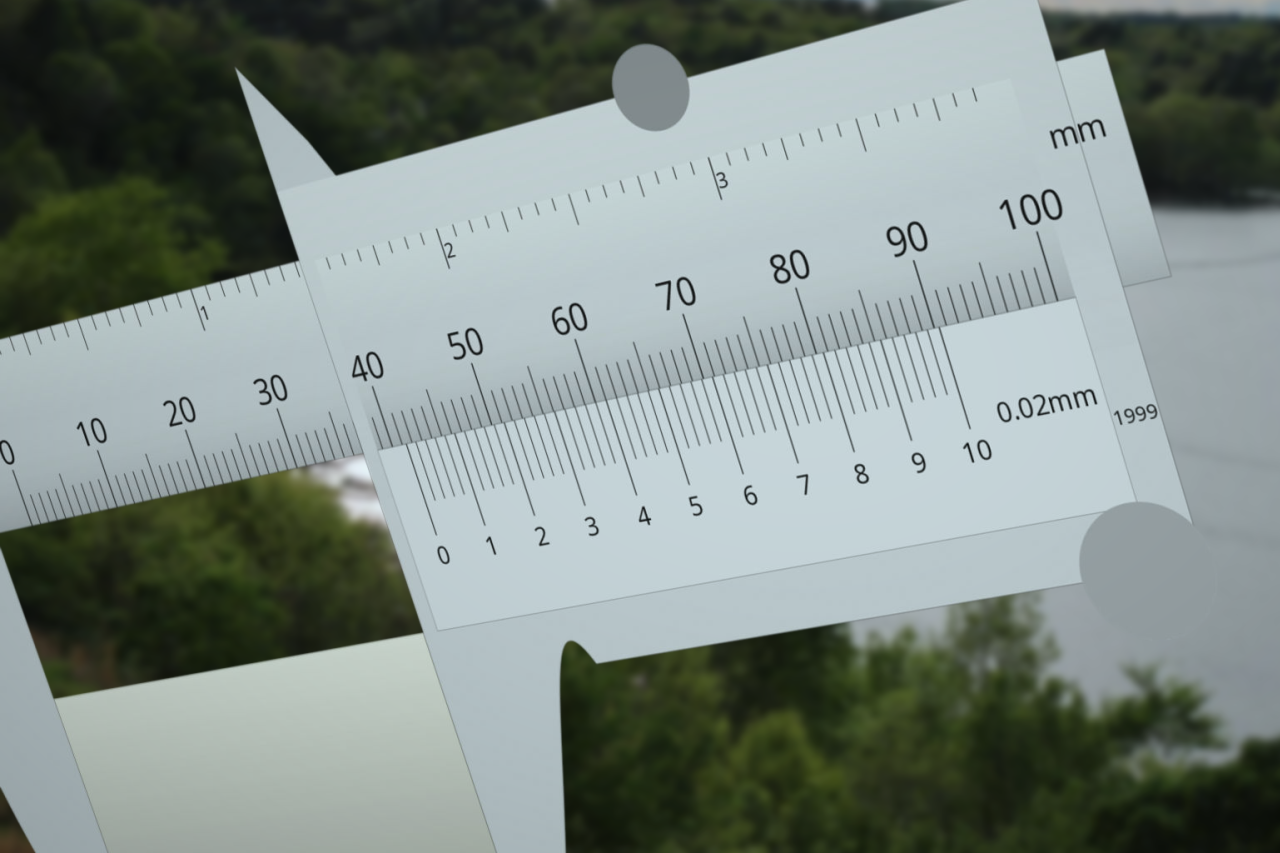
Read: 41.4 mm
